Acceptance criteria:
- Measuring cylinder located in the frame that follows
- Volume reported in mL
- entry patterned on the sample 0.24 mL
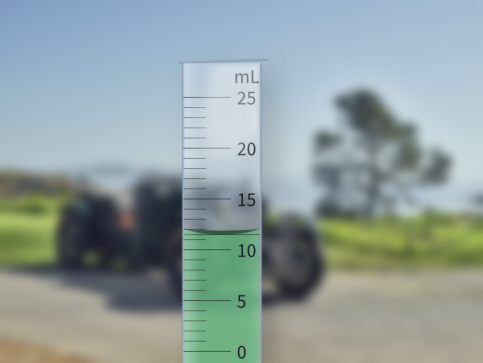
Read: 11.5 mL
